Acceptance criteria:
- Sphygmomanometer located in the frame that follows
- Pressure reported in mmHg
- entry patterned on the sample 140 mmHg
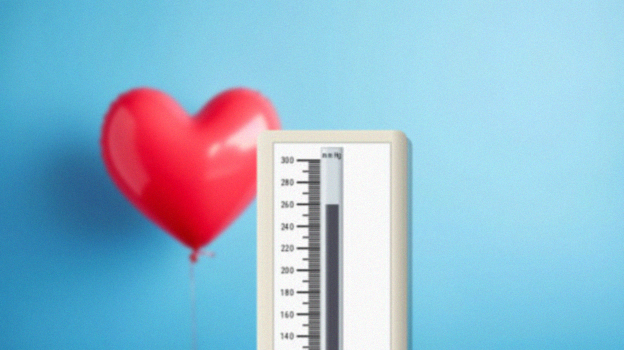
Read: 260 mmHg
